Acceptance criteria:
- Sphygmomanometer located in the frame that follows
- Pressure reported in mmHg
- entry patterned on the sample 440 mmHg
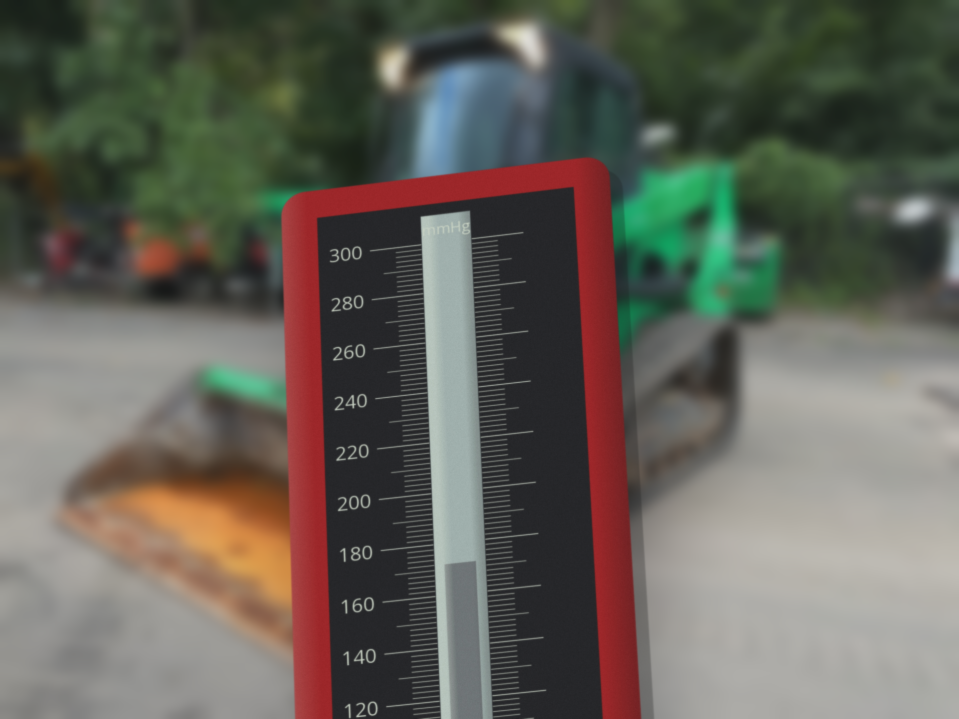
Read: 172 mmHg
